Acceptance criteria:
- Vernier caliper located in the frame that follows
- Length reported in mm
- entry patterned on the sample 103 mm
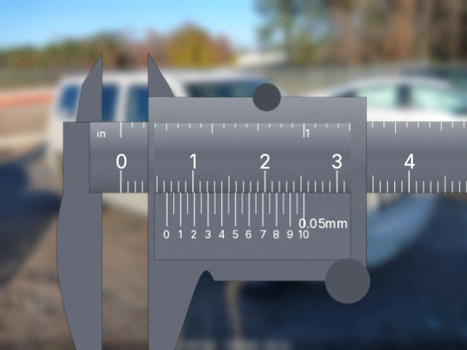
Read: 6.4 mm
